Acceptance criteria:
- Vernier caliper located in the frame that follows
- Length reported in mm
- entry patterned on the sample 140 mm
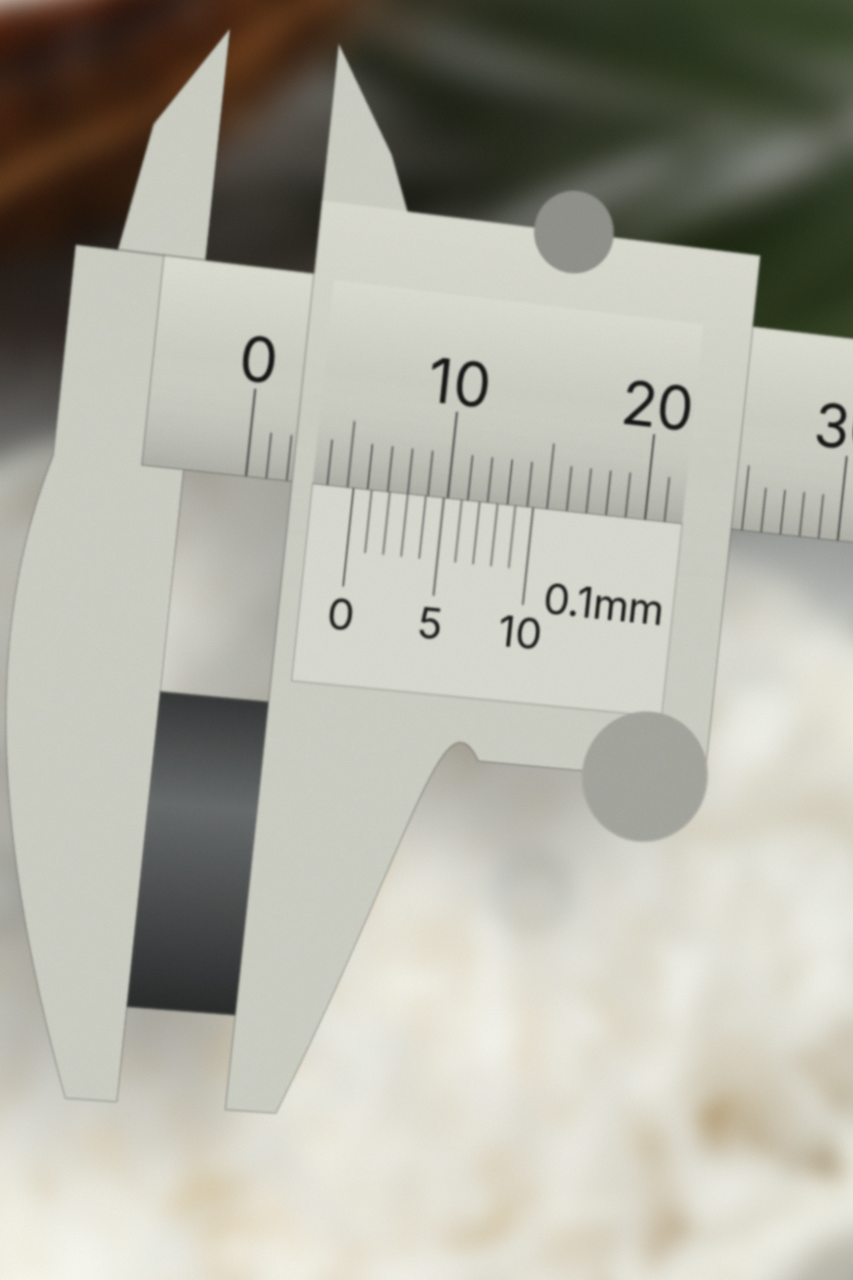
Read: 5.3 mm
